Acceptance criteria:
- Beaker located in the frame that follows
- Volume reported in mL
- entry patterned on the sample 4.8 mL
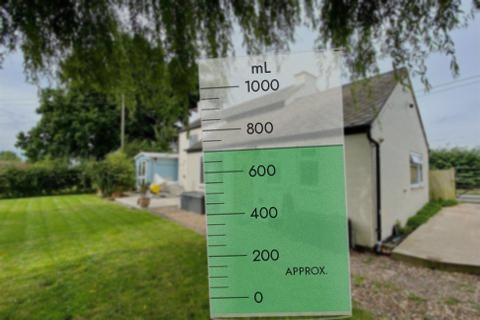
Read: 700 mL
